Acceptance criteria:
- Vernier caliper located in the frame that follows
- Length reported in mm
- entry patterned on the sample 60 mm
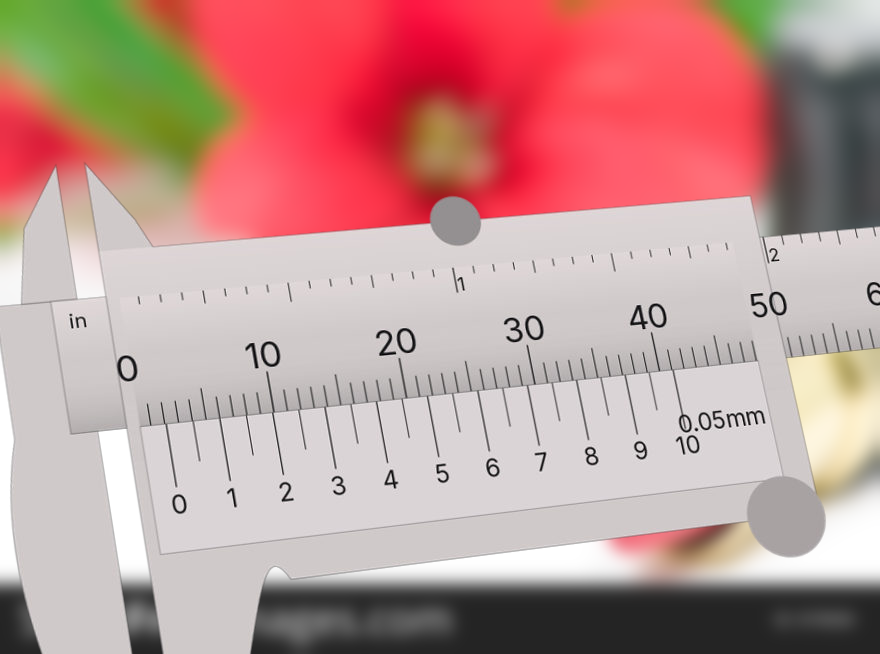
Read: 2.1 mm
